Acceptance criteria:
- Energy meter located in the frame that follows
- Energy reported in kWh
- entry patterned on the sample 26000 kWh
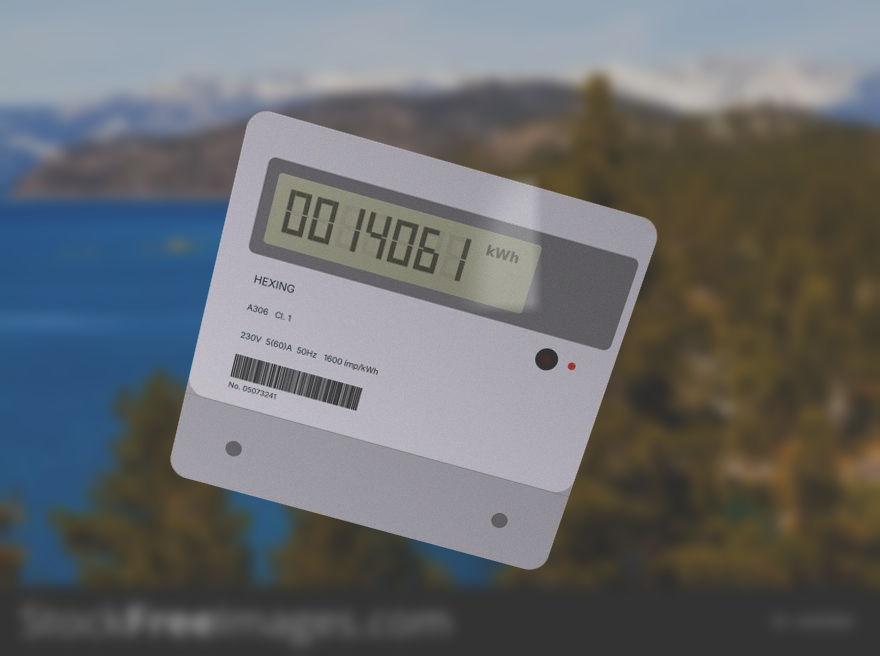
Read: 14061 kWh
